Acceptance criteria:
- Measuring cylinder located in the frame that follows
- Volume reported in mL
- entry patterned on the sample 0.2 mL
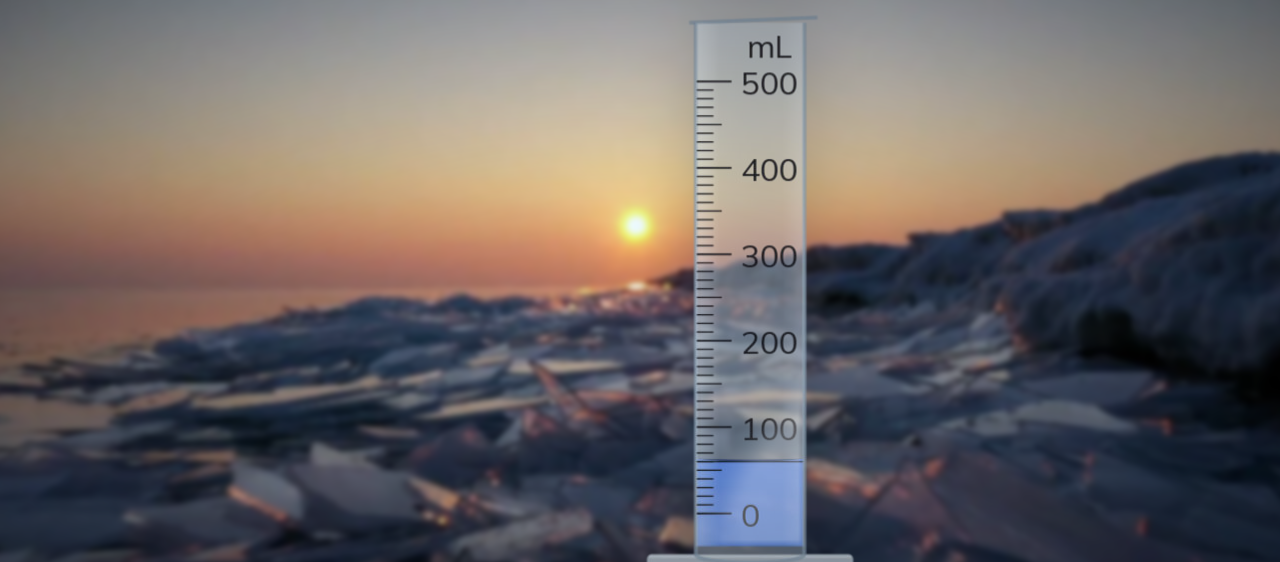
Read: 60 mL
